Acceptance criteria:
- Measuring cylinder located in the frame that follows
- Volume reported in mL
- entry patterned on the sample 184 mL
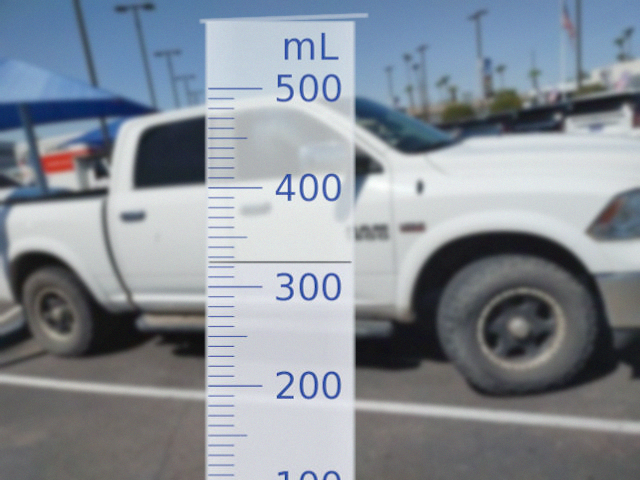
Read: 325 mL
